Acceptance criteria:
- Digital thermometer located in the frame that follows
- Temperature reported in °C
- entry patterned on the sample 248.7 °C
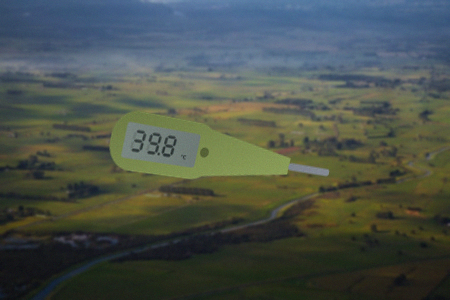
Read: 39.8 °C
